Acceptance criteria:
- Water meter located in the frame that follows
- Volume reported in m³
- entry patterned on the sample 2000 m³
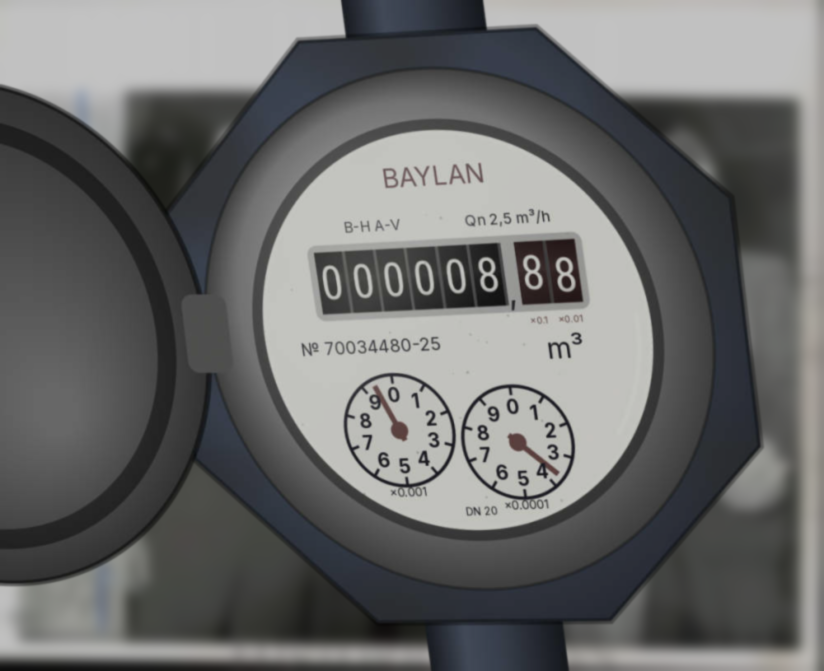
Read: 8.8793 m³
